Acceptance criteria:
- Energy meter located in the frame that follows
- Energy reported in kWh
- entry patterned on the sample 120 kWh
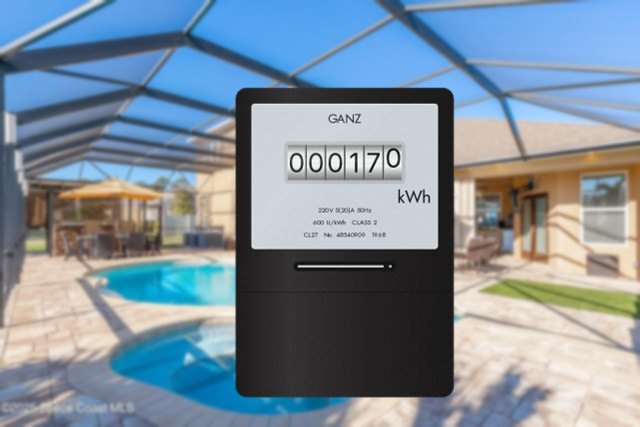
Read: 170 kWh
